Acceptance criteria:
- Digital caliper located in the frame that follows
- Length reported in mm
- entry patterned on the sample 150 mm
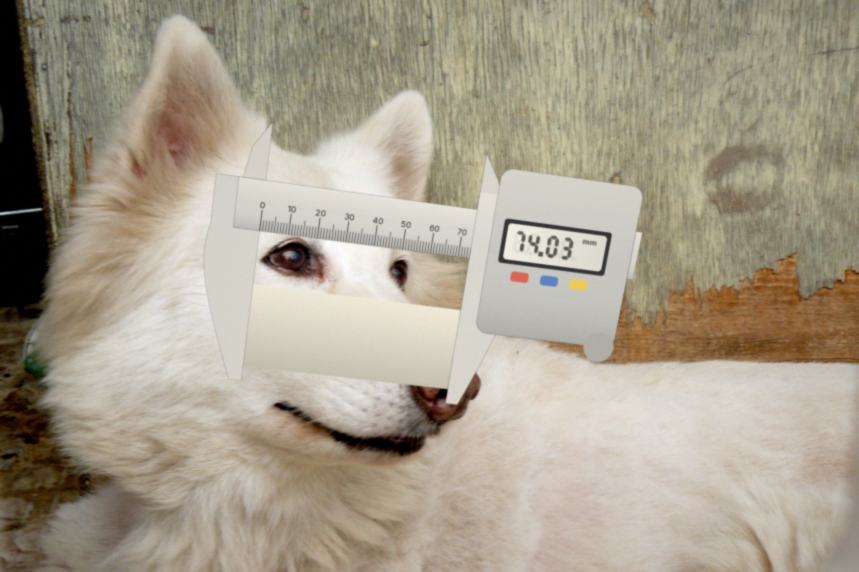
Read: 74.03 mm
